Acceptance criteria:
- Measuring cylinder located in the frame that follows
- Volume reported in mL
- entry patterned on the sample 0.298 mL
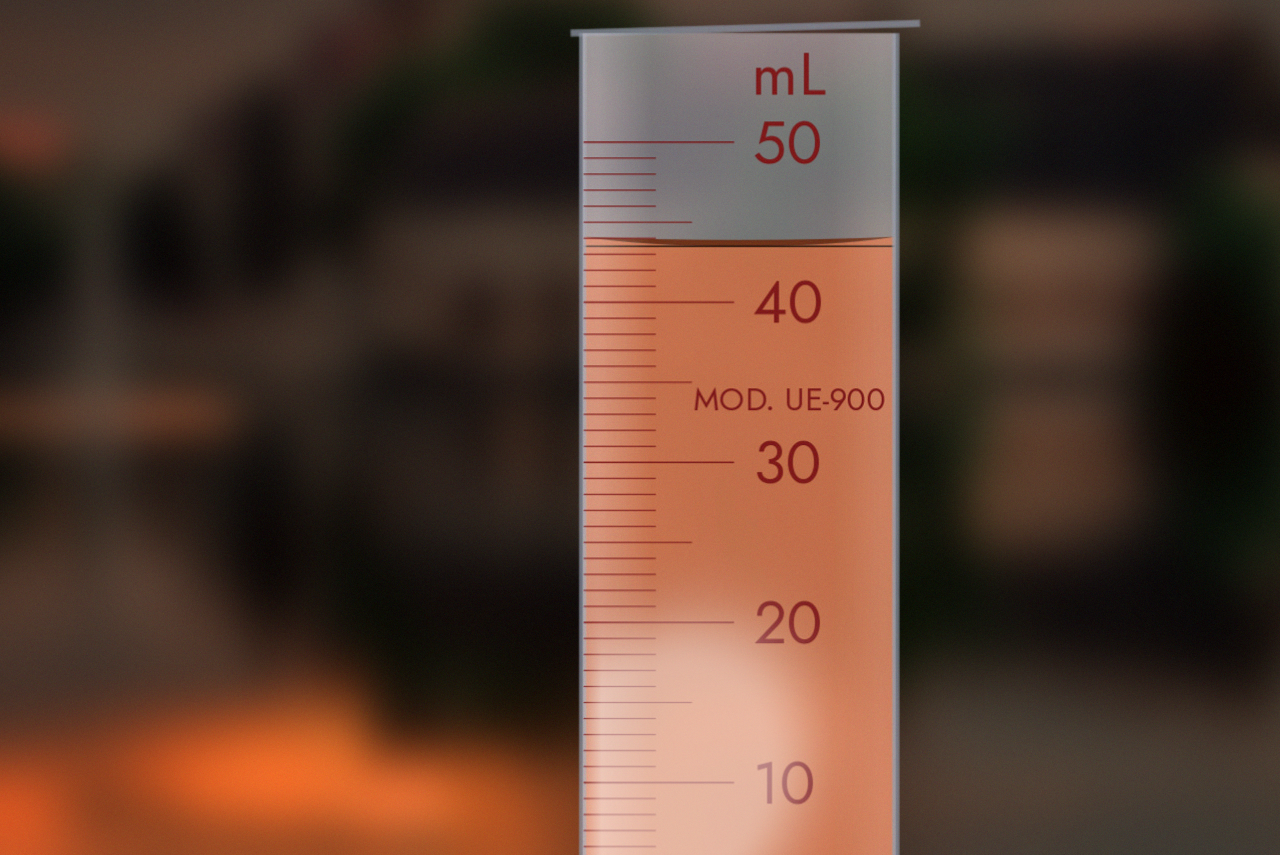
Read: 43.5 mL
